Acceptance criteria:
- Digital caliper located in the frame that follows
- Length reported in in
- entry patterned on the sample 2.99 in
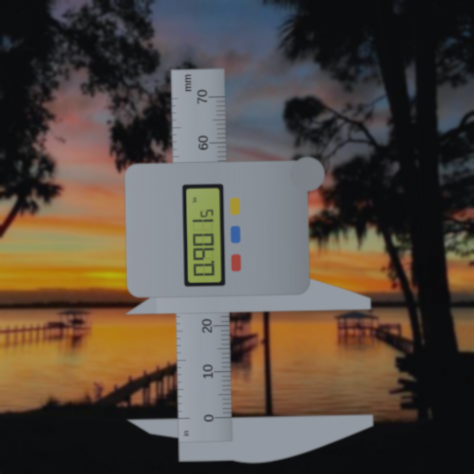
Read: 0.9015 in
